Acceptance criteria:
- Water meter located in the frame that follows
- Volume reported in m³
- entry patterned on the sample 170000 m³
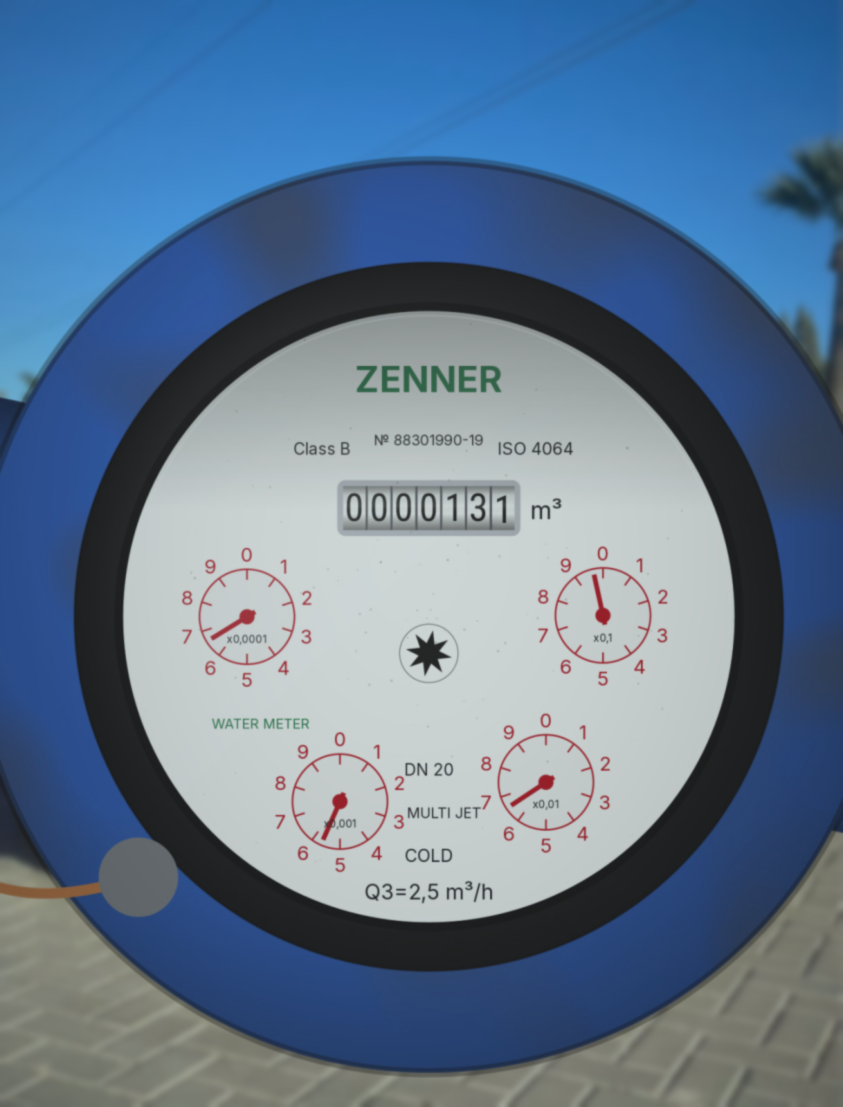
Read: 130.9656 m³
